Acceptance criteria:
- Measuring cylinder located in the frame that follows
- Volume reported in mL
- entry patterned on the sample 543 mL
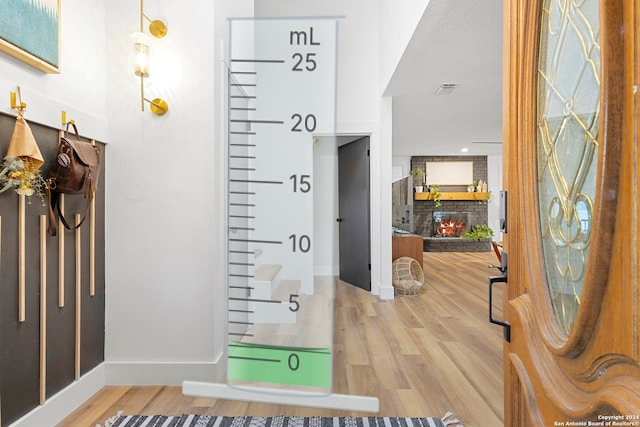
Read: 1 mL
